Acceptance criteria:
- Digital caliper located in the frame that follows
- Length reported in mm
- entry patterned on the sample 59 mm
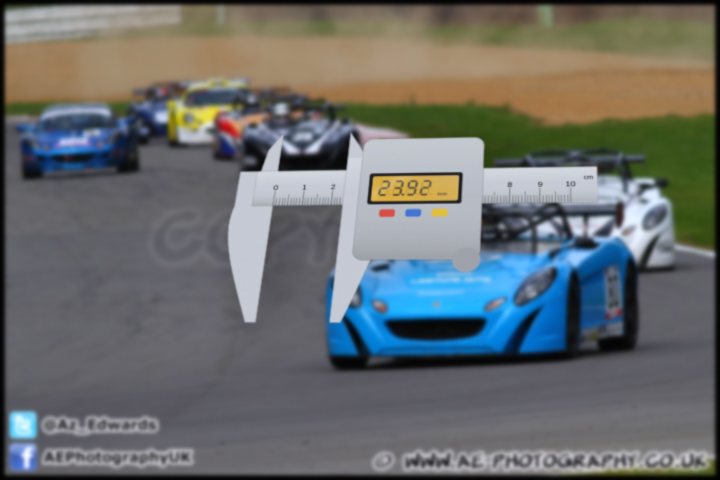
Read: 23.92 mm
